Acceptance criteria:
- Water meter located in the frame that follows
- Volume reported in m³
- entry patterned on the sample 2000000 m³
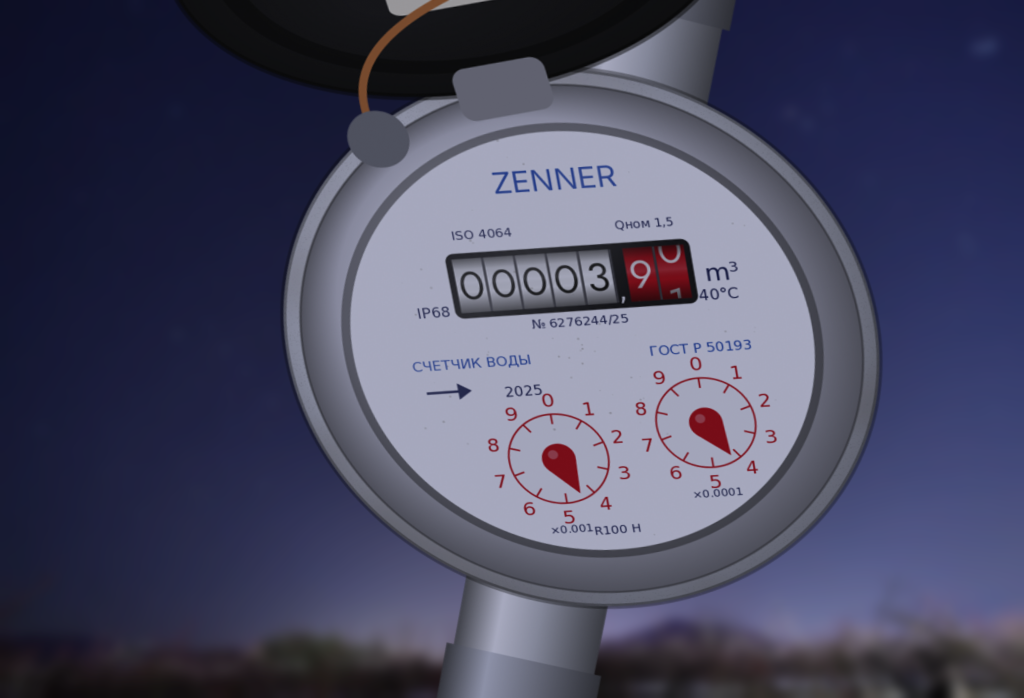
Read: 3.9044 m³
